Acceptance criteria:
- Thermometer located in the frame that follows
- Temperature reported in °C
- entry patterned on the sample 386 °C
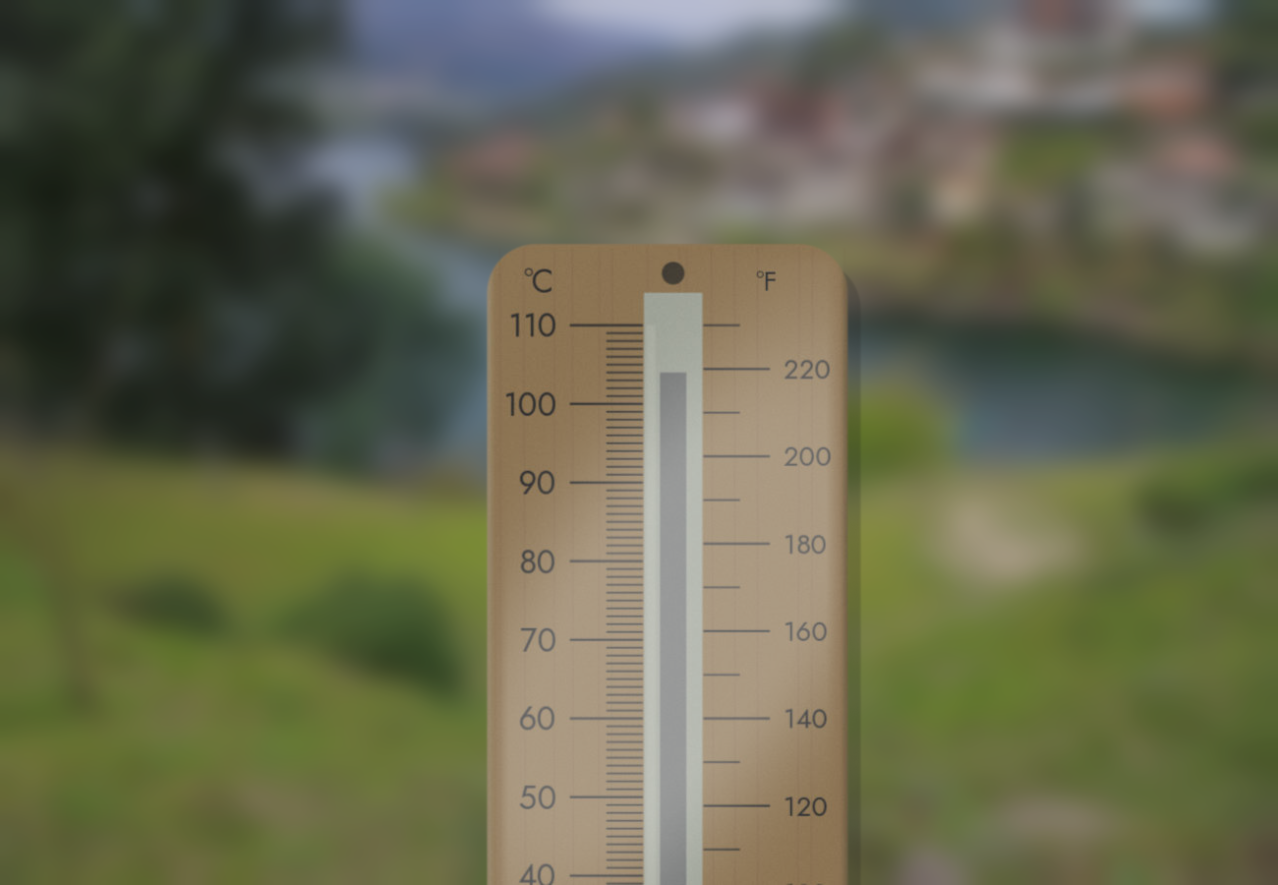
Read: 104 °C
